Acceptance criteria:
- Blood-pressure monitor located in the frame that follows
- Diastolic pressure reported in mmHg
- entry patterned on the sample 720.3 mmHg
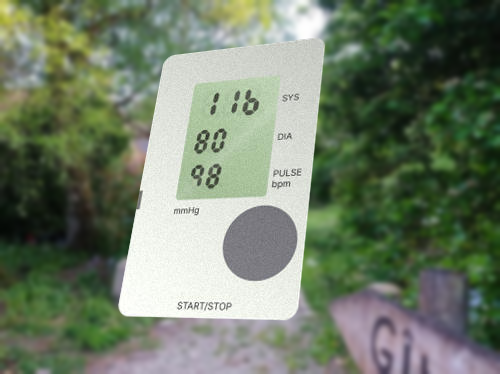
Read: 80 mmHg
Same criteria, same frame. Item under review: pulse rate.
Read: 98 bpm
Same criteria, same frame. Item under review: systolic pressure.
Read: 116 mmHg
